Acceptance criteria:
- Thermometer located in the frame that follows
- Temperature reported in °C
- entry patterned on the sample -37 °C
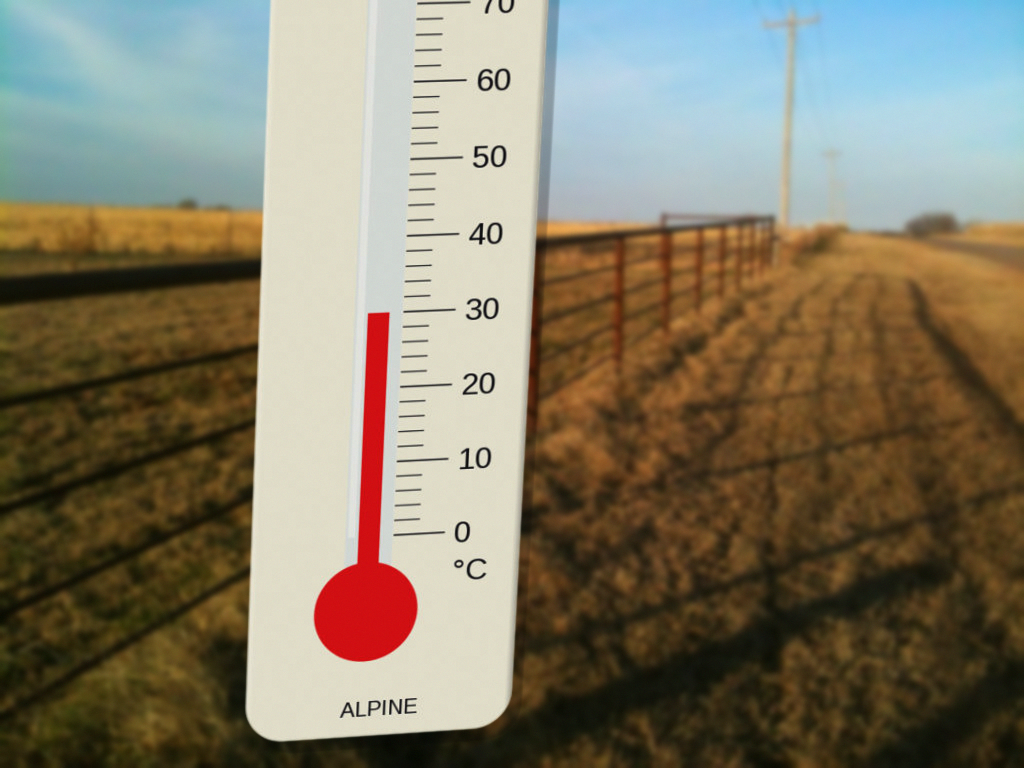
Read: 30 °C
